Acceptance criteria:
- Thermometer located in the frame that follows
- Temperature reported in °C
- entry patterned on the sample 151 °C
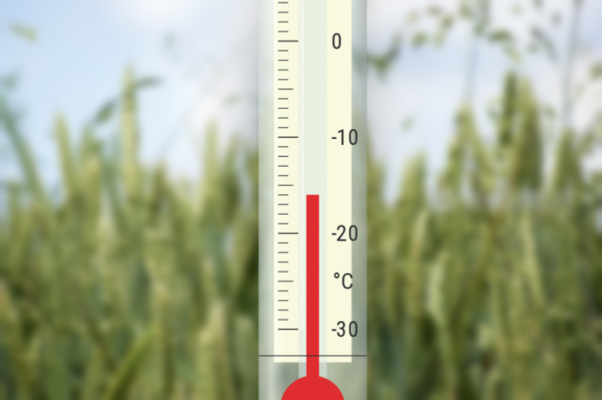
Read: -16 °C
